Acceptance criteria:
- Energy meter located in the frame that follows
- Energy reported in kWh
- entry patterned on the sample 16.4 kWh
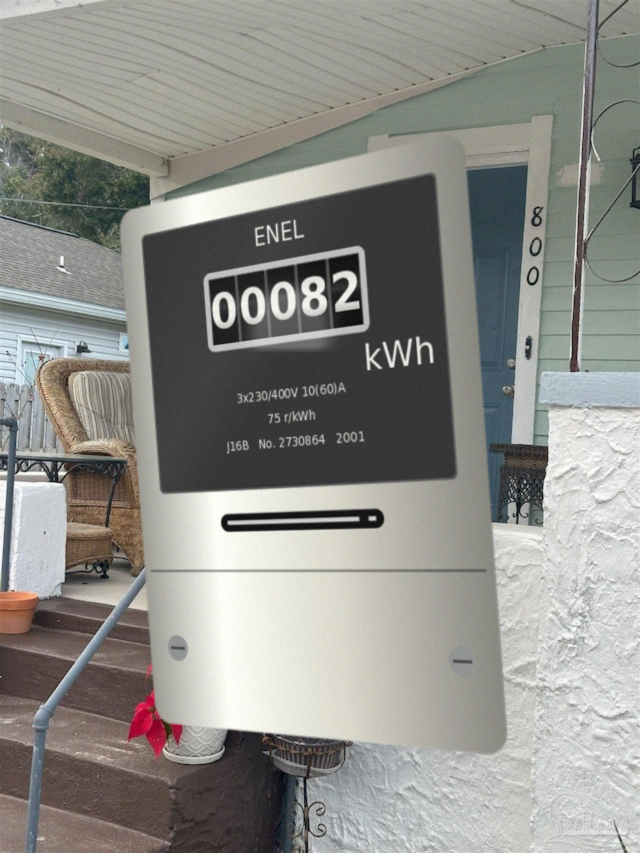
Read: 82 kWh
